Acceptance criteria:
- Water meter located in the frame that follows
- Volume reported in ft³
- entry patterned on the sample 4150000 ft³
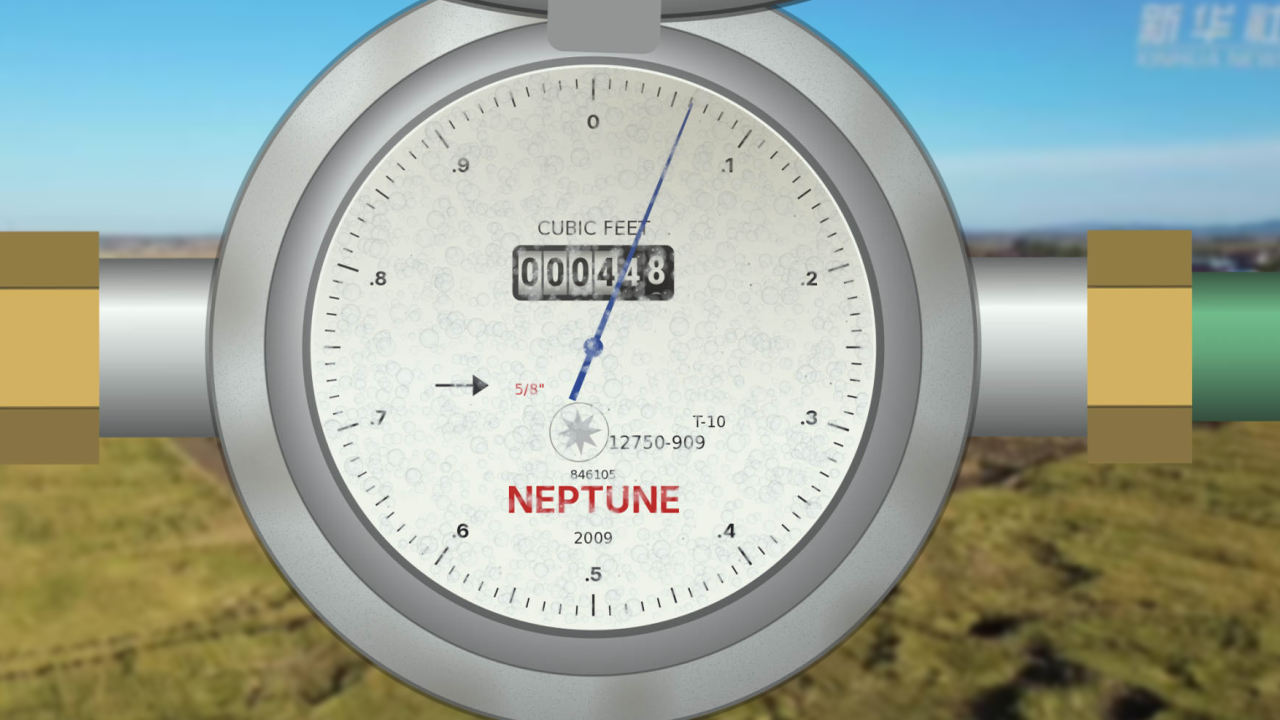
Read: 448.06 ft³
